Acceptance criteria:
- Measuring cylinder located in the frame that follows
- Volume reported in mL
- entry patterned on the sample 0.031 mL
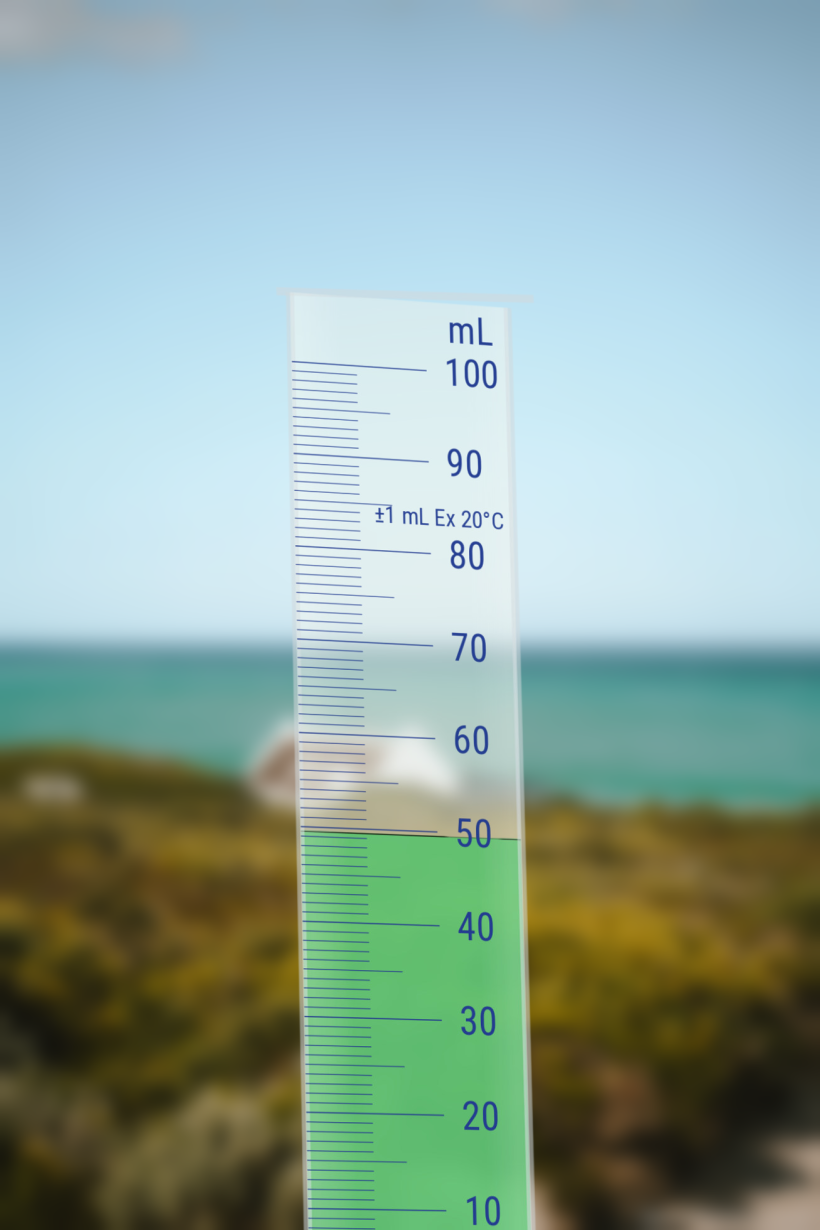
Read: 49.5 mL
